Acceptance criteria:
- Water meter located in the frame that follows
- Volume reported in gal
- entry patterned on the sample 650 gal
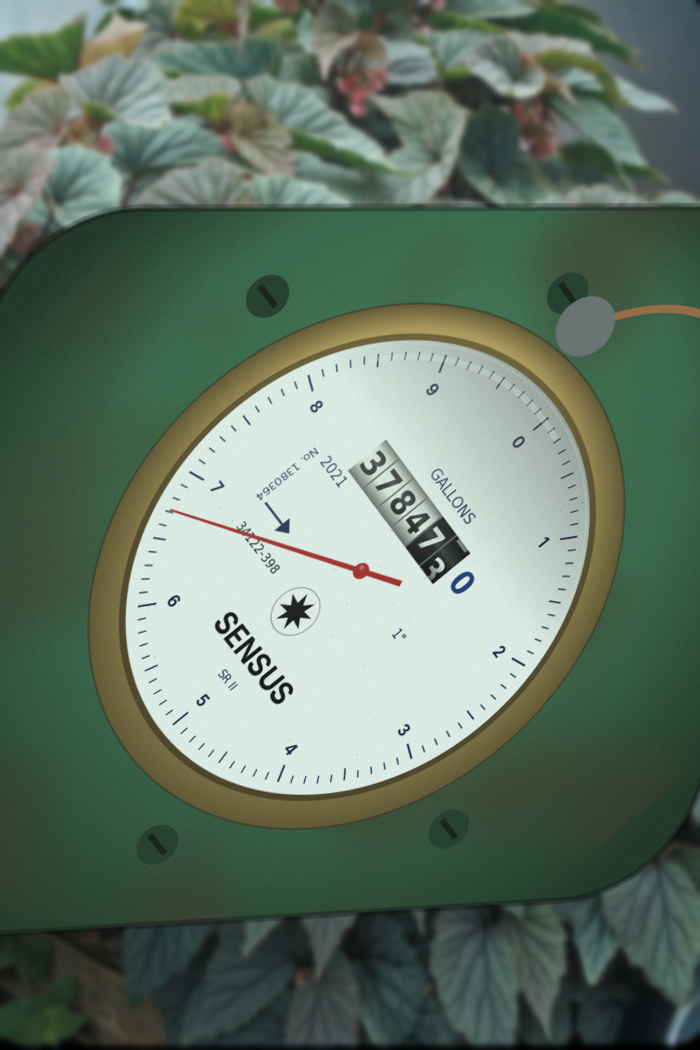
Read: 3784726.7 gal
